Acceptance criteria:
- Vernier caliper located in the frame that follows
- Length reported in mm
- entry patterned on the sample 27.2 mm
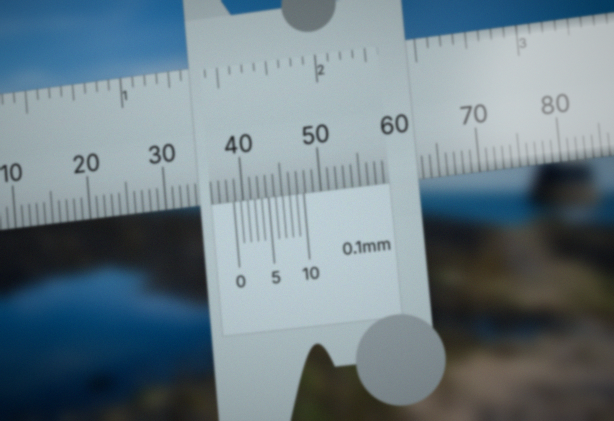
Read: 38.8 mm
